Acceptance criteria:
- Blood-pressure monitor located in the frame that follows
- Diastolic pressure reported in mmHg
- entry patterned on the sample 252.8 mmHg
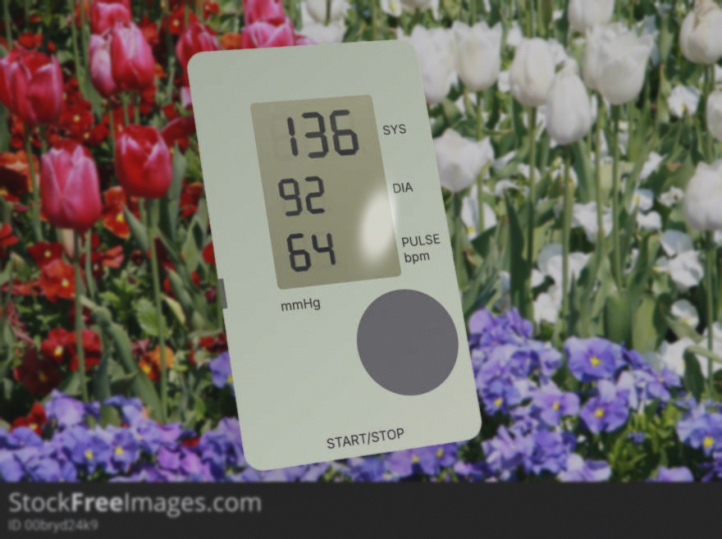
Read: 92 mmHg
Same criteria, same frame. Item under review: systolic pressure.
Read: 136 mmHg
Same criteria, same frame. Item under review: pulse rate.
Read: 64 bpm
